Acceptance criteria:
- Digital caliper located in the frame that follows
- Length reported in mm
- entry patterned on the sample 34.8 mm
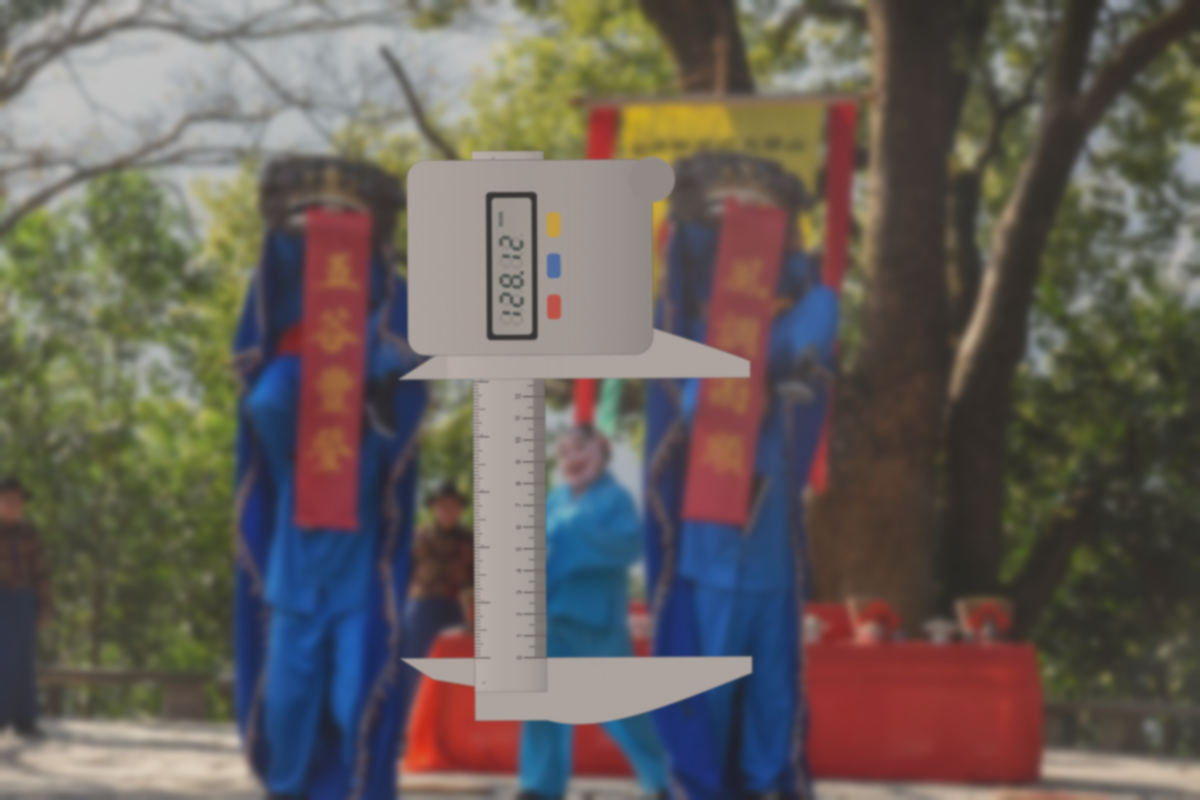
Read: 128.12 mm
